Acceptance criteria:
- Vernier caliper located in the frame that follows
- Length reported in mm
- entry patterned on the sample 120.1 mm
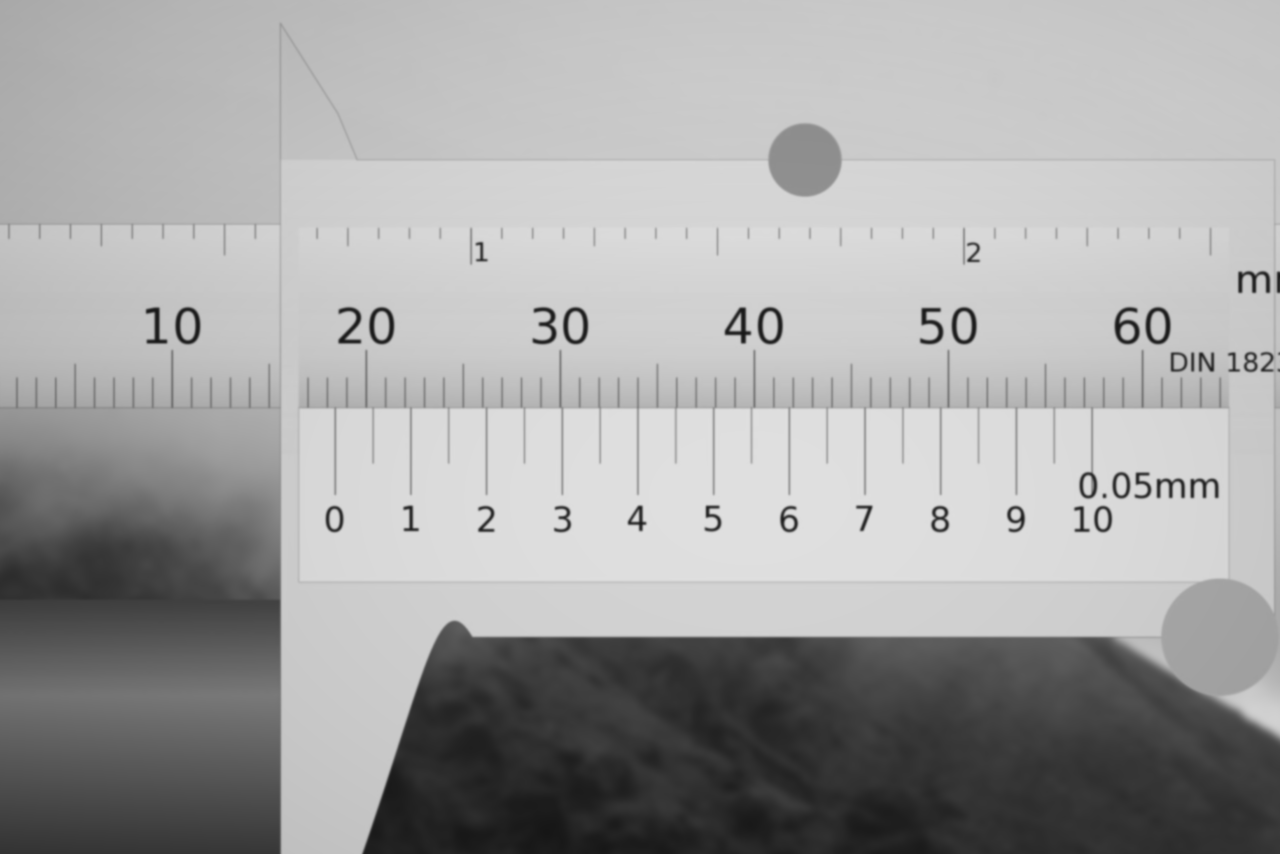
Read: 18.4 mm
